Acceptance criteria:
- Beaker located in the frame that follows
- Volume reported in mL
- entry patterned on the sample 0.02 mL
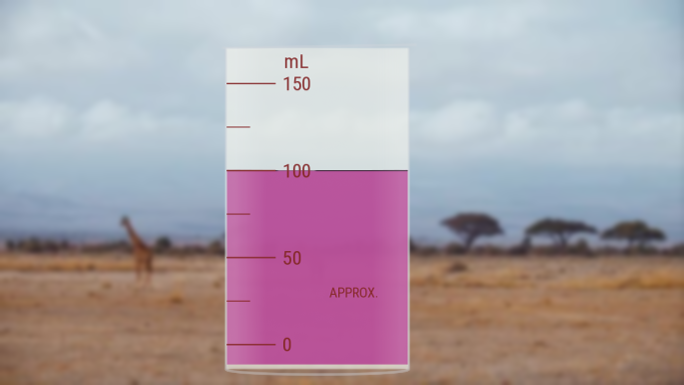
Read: 100 mL
